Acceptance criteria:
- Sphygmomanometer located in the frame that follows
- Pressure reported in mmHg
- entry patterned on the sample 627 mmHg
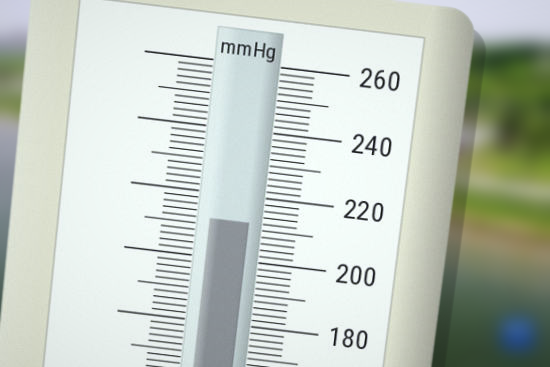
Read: 212 mmHg
